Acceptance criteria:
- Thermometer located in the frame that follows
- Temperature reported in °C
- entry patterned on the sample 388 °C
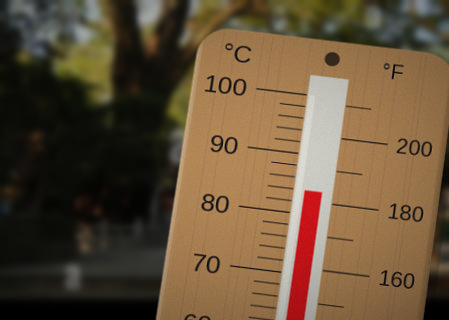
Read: 84 °C
